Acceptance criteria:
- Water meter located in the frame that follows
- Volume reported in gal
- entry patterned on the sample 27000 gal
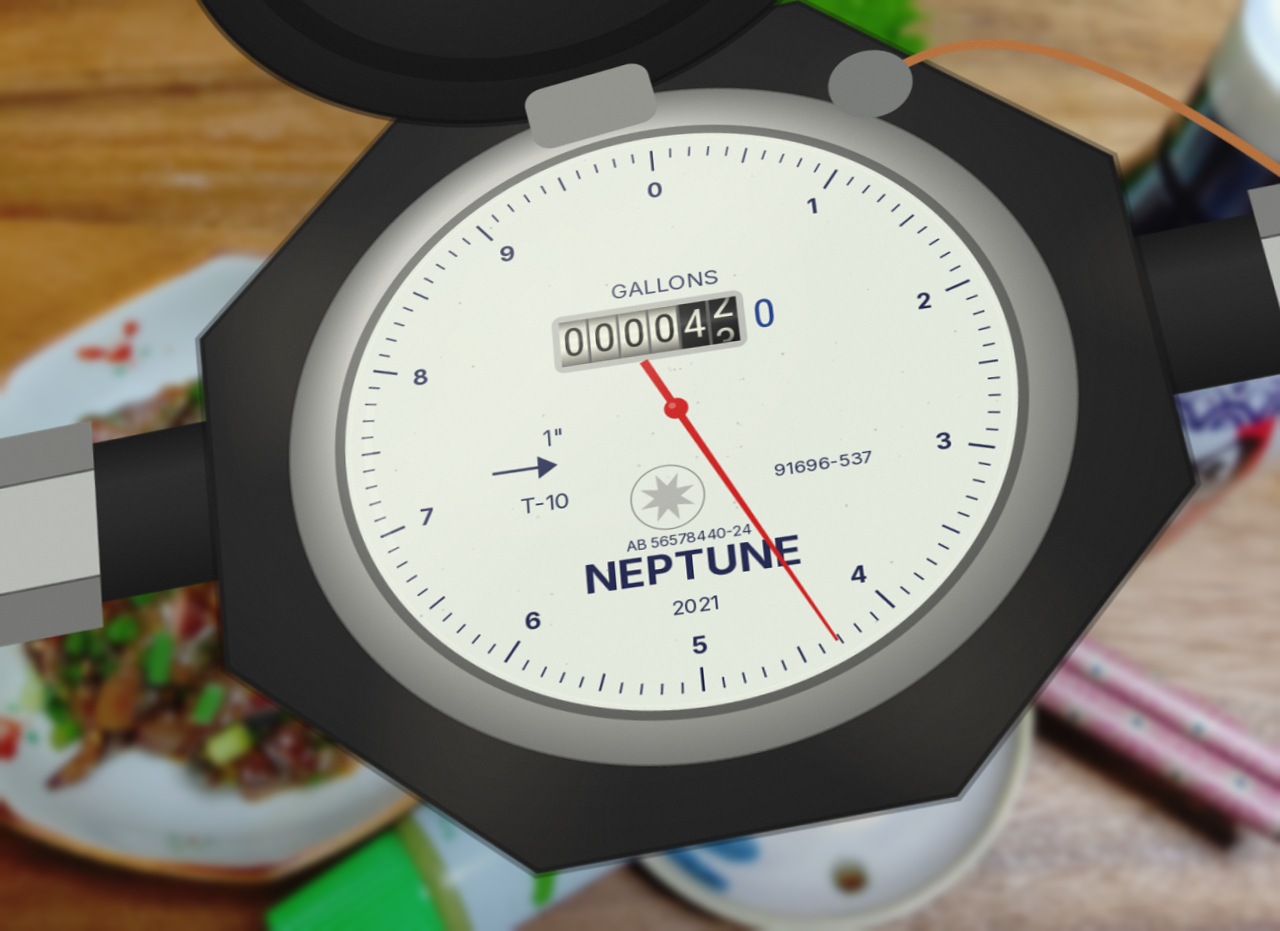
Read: 424.3 gal
